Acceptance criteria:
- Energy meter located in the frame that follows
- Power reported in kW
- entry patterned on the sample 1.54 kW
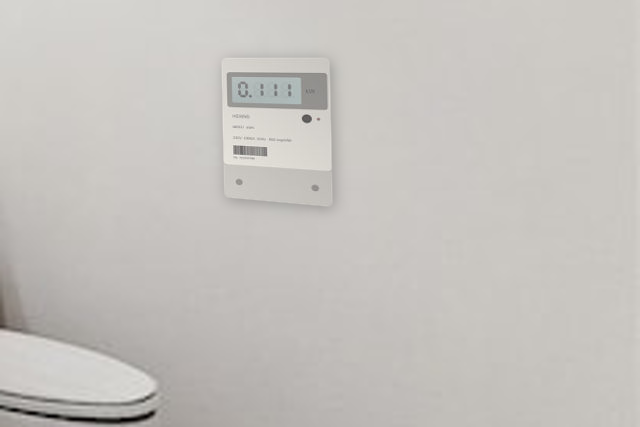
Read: 0.111 kW
